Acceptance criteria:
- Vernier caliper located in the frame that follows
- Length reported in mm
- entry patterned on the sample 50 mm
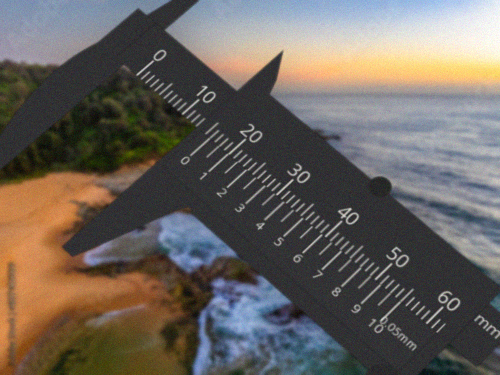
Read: 16.0 mm
